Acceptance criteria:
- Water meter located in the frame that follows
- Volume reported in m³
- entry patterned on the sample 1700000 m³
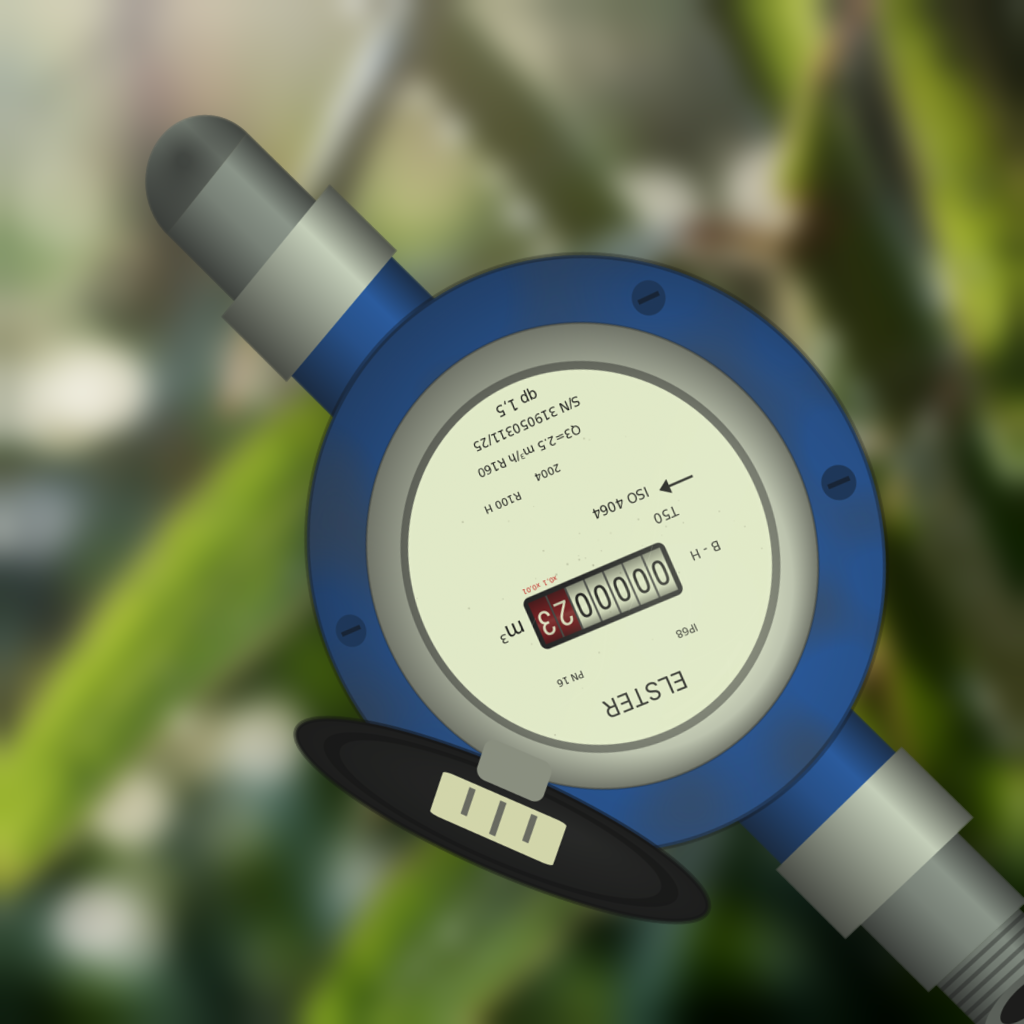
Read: 0.23 m³
